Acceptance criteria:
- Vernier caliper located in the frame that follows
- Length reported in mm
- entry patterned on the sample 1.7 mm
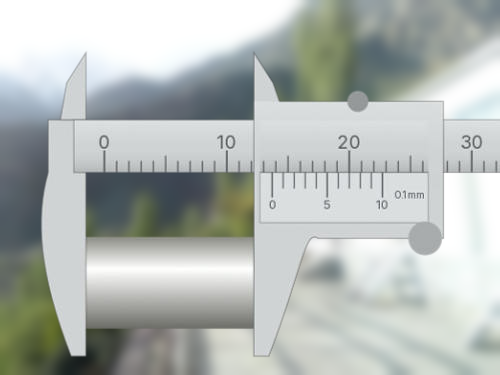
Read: 13.7 mm
